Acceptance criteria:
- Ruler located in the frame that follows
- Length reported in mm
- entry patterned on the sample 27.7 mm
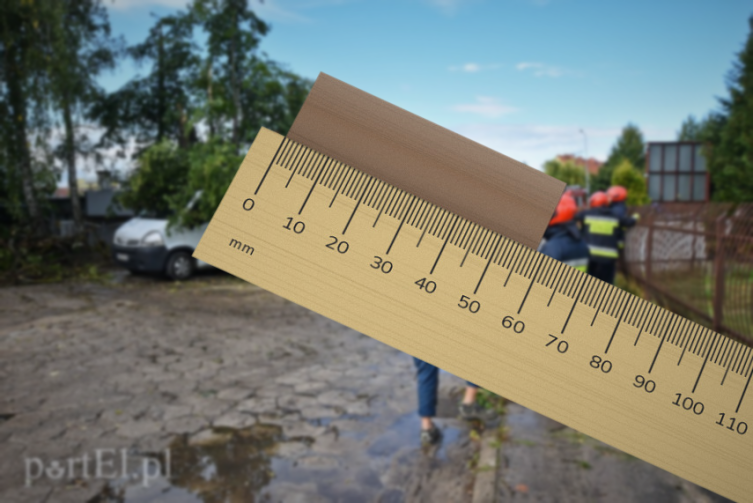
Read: 58 mm
